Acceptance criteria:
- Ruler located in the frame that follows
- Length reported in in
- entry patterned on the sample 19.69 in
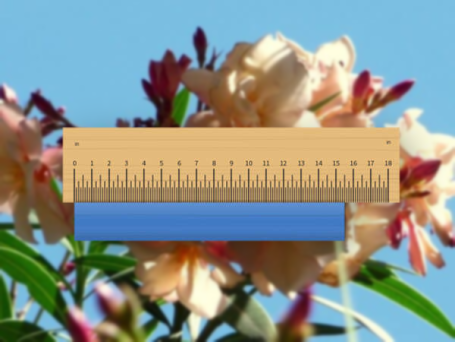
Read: 15.5 in
